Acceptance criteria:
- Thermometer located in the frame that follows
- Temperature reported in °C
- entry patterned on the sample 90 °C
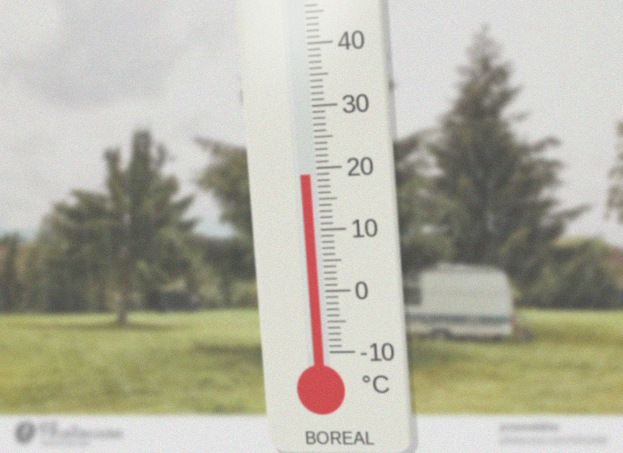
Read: 19 °C
